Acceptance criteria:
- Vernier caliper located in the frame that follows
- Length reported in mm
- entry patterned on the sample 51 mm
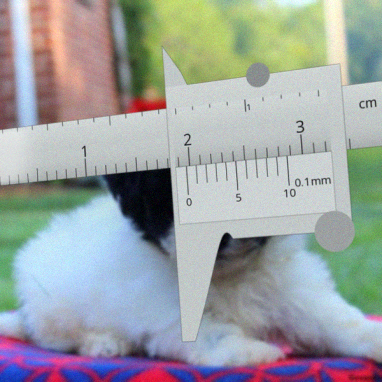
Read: 19.7 mm
